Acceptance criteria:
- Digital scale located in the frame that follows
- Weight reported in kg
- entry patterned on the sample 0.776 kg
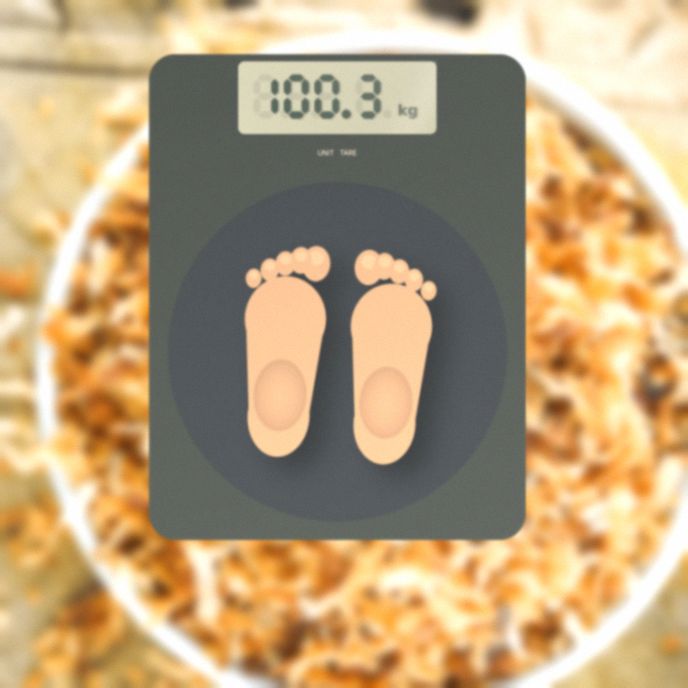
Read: 100.3 kg
